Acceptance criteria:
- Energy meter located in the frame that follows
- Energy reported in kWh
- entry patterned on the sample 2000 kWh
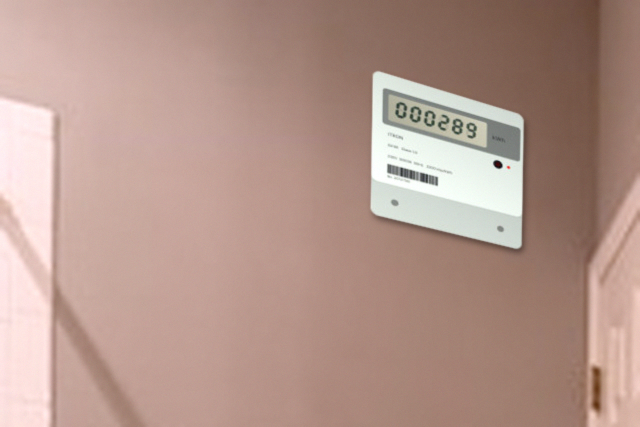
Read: 289 kWh
